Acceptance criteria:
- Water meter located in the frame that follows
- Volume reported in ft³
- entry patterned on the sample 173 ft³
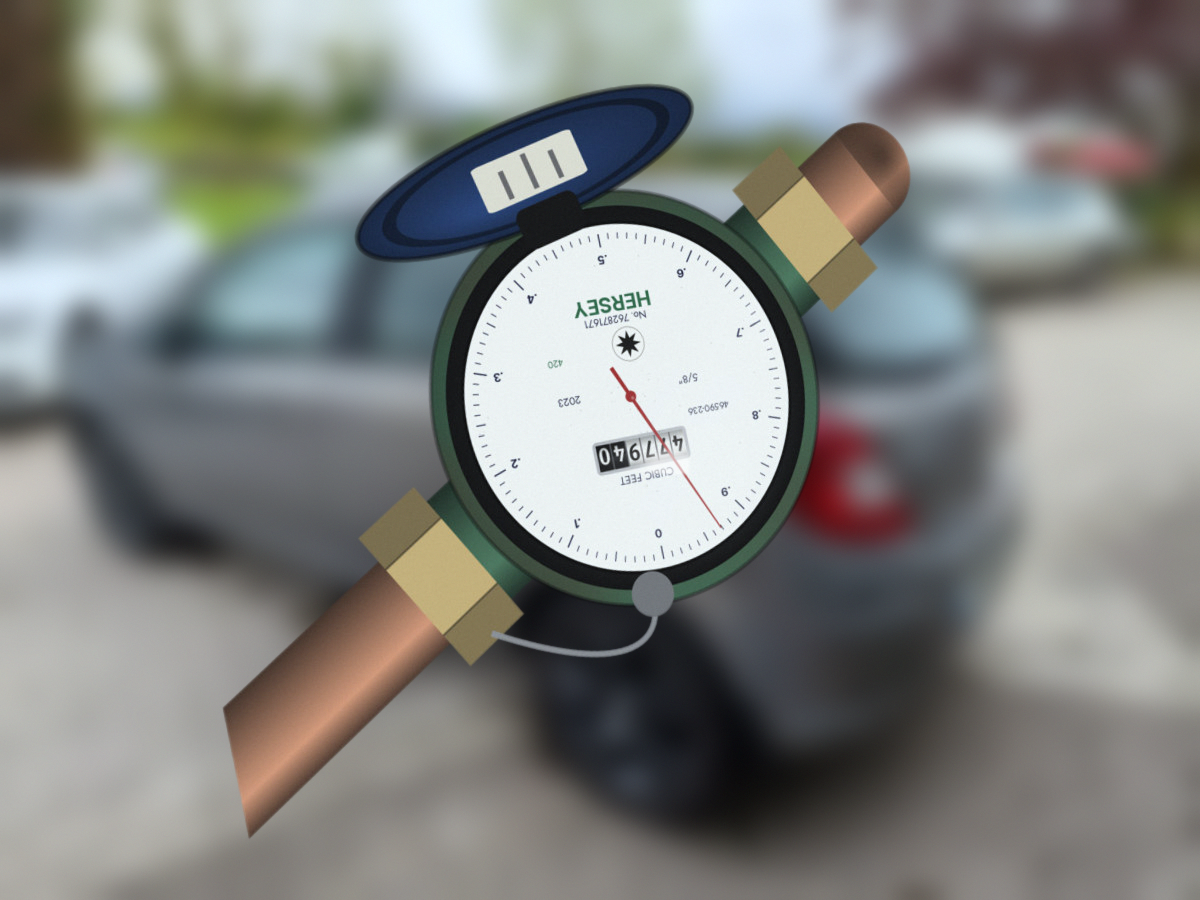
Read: 477939.93 ft³
